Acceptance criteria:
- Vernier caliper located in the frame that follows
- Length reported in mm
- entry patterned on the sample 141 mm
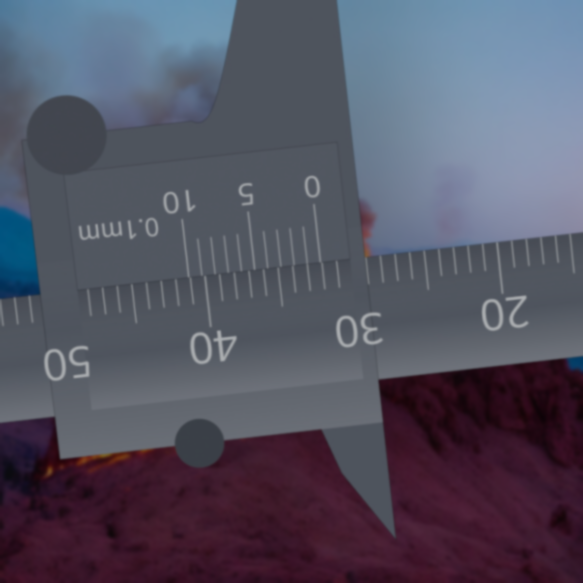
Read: 32.1 mm
